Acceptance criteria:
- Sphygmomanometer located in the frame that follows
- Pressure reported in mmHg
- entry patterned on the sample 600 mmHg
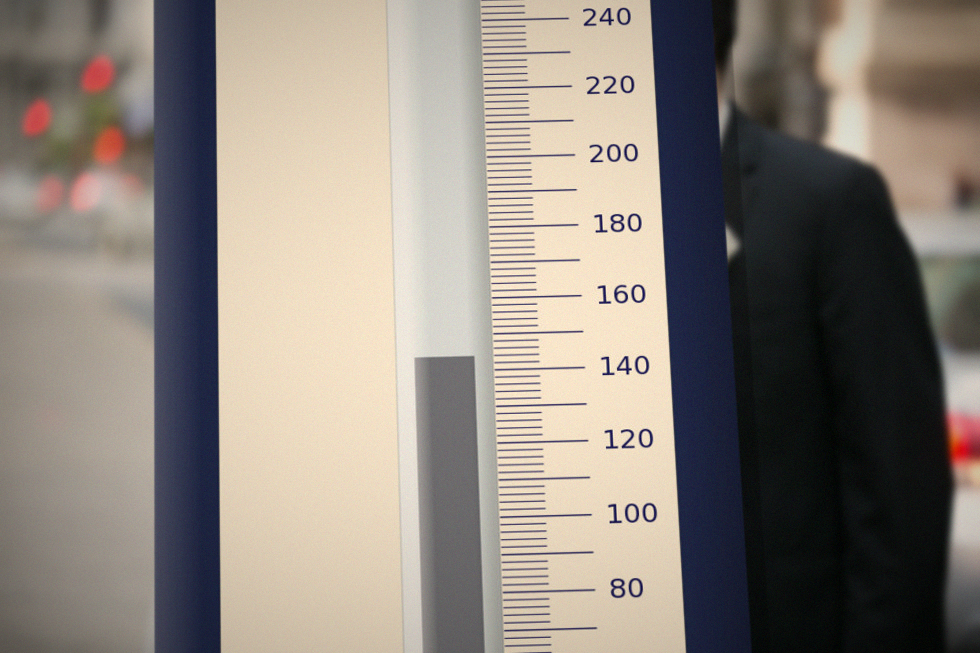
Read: 144 mmHg
